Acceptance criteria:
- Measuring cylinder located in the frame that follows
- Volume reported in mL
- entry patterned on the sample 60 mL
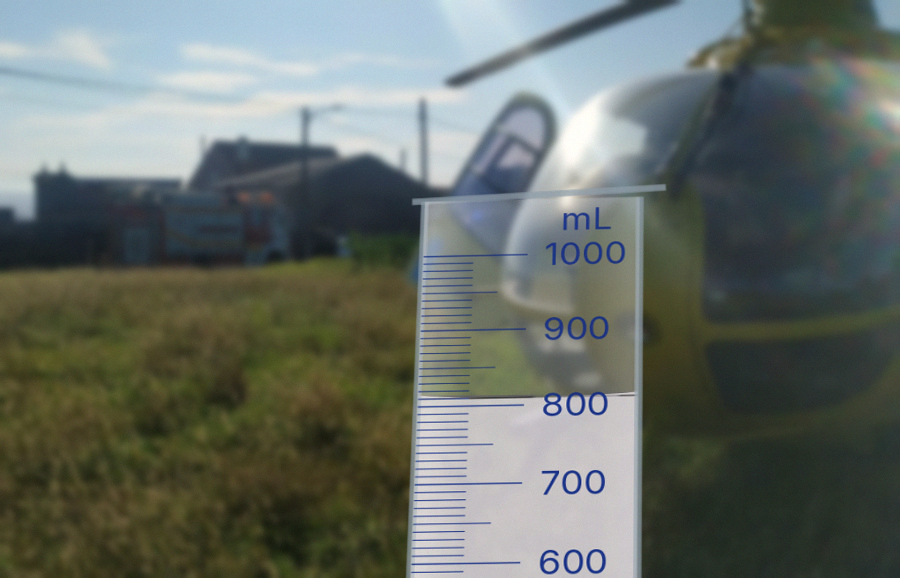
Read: 810 mL
